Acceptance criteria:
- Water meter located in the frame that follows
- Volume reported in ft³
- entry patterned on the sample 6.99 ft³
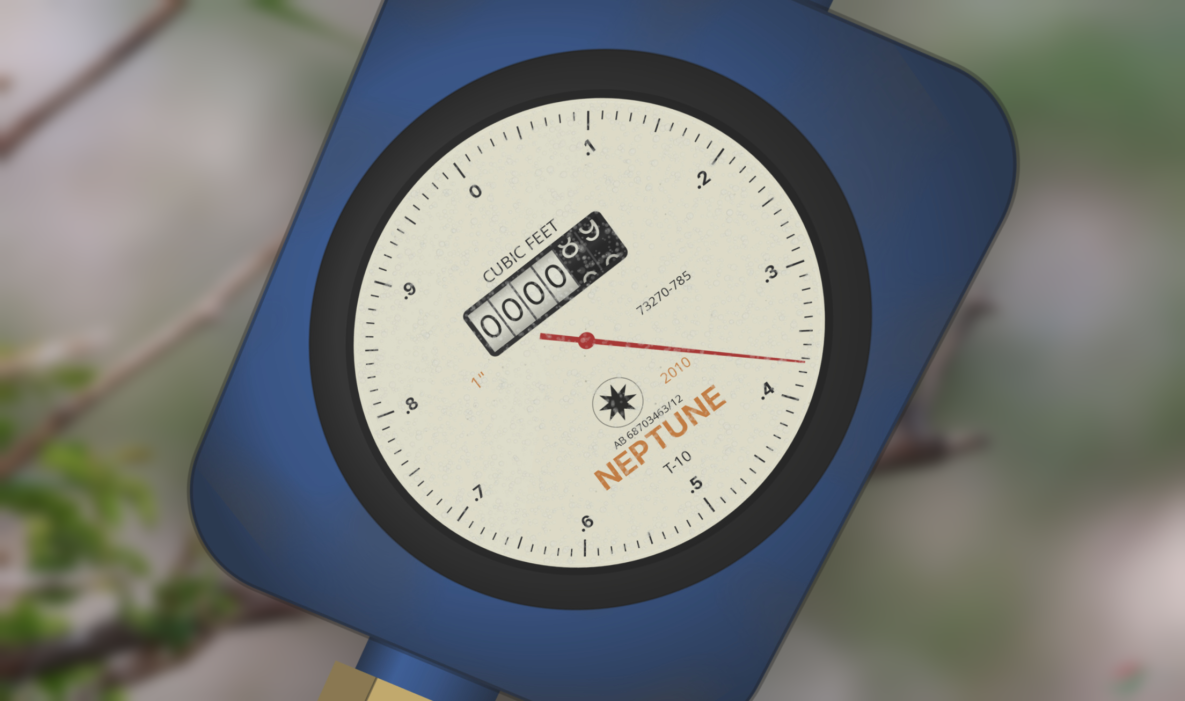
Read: 89.37 ft³
